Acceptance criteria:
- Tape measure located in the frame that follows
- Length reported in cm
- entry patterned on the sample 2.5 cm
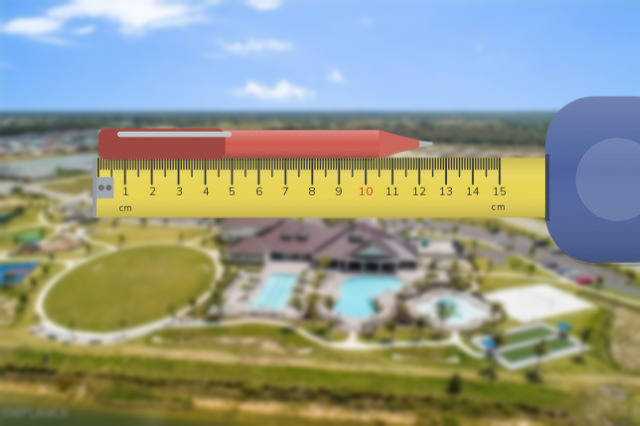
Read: 12.5 cm
